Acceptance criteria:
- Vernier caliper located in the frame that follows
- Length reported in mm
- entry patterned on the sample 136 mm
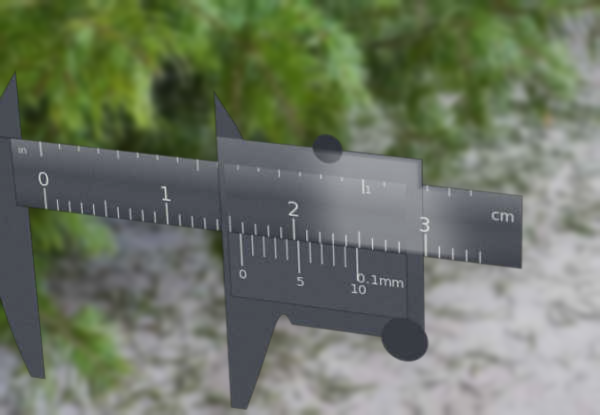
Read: 15.8 mm
